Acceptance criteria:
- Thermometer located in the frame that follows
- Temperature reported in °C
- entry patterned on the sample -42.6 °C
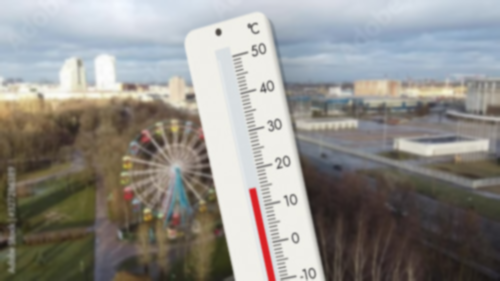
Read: 15 °C
